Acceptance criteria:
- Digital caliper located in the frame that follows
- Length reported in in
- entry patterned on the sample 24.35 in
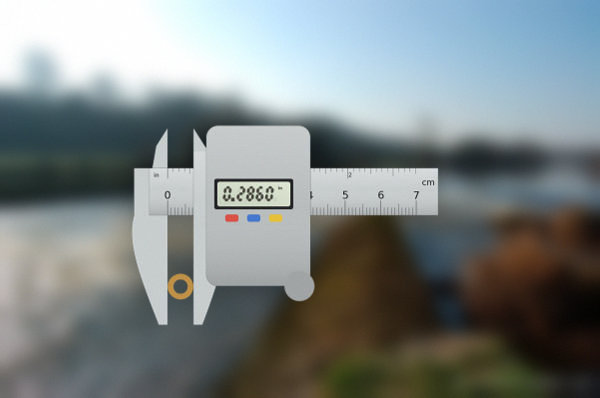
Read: 0.2860 in
